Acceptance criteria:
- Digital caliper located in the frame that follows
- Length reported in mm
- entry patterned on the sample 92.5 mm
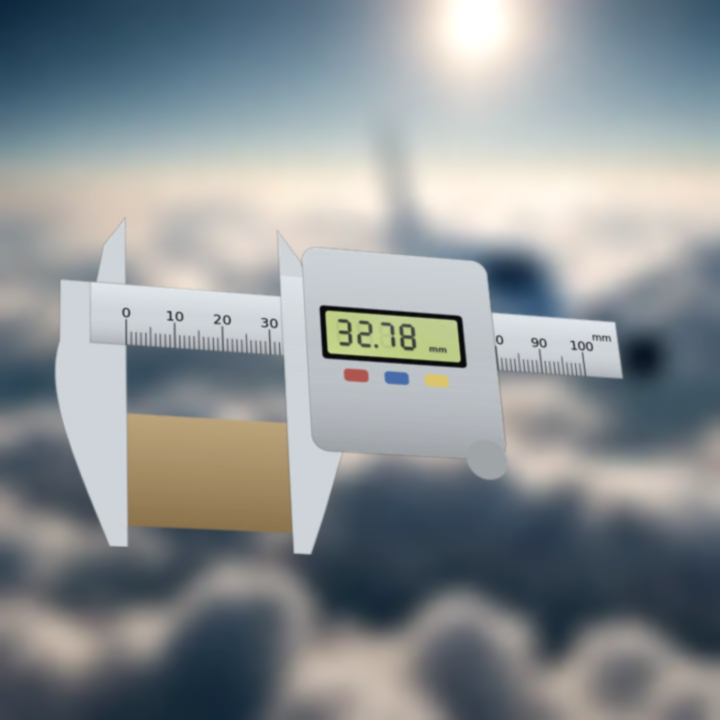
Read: 32.78 mm
